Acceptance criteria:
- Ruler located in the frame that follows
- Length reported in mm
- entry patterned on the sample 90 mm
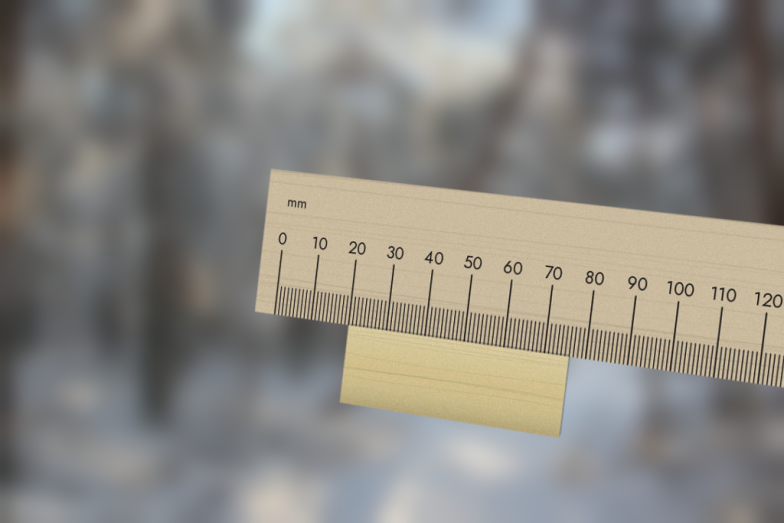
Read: 56 mm
